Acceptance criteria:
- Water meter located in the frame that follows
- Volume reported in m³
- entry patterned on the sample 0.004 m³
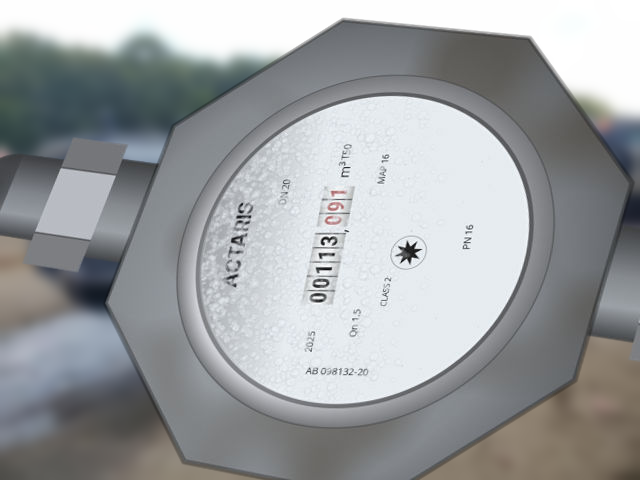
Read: 113.091 m³
